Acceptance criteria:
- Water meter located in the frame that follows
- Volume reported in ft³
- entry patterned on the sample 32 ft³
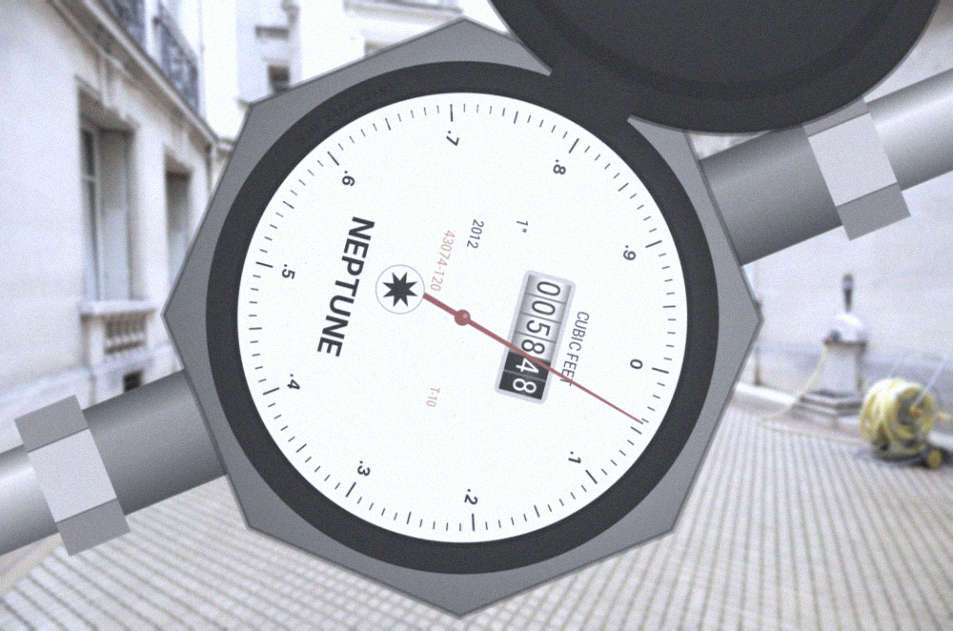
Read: 5848.04 ft³
